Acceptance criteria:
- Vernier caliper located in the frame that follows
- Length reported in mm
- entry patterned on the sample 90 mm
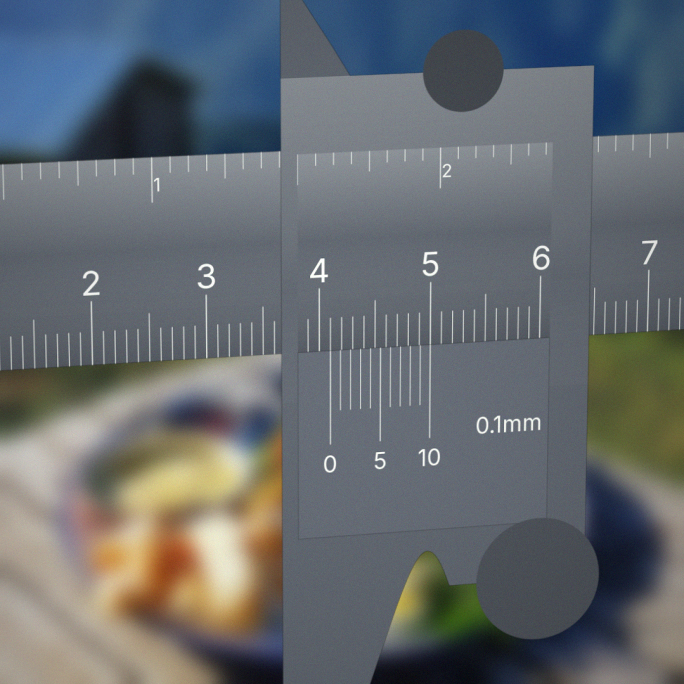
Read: 41.0 mm
